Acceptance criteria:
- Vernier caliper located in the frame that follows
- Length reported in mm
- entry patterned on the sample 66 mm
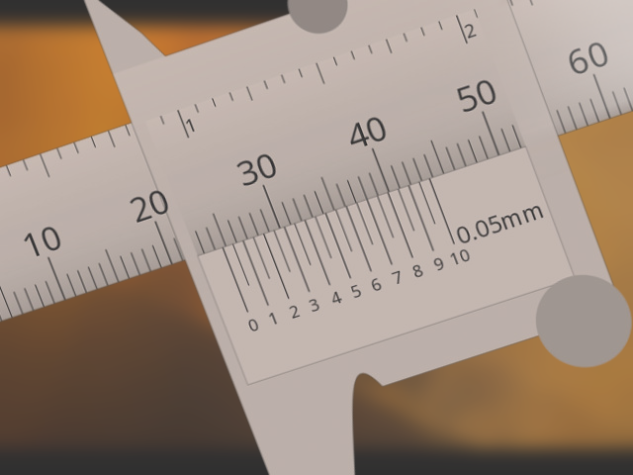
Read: 24.7 mm
